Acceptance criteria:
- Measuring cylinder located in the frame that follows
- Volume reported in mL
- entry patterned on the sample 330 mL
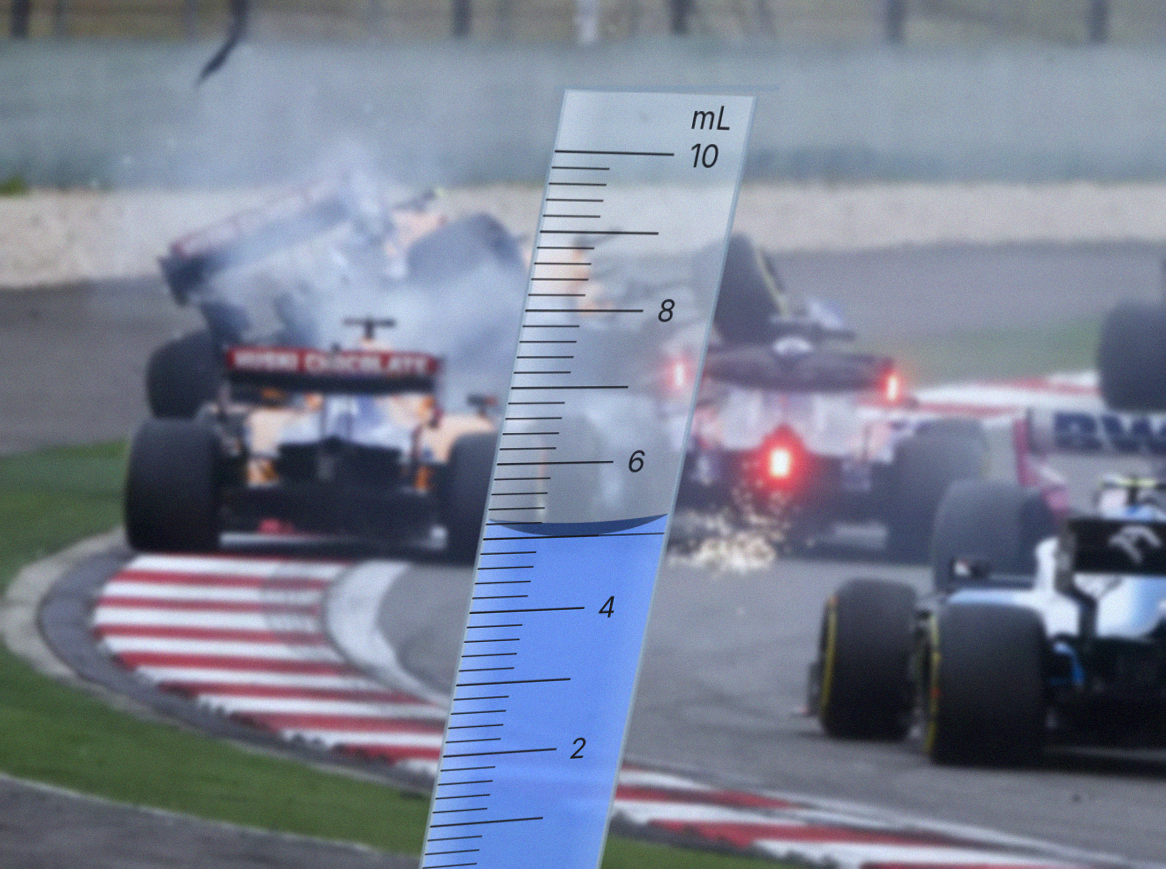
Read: 5 mL
